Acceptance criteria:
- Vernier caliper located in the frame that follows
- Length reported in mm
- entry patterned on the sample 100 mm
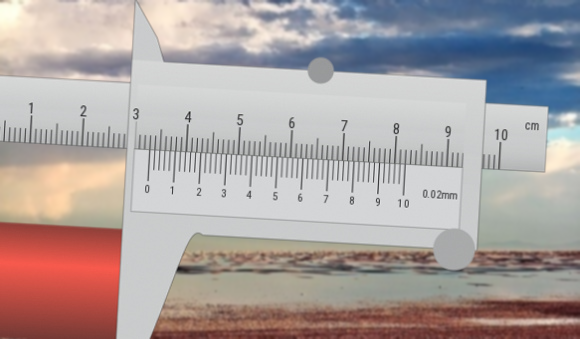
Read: 33.0 mm
